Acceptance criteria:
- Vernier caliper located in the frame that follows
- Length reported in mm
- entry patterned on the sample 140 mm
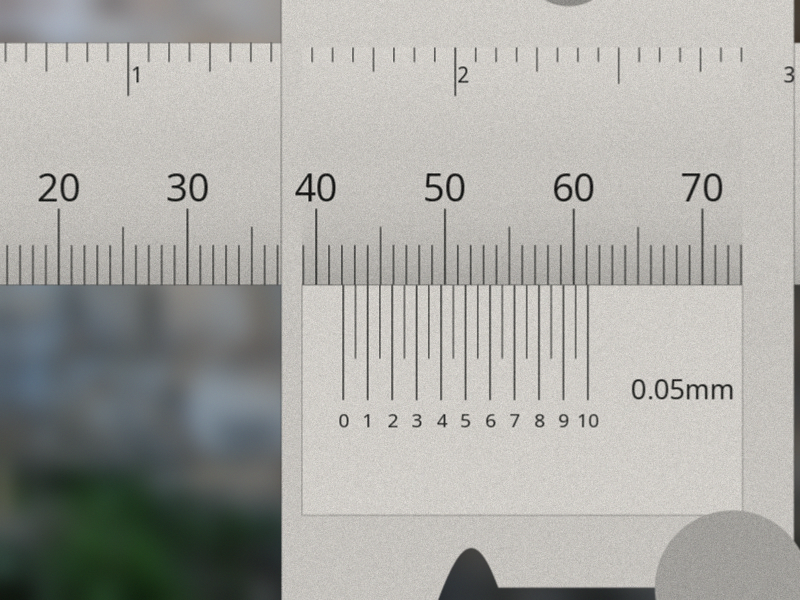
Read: 42.1 mm
